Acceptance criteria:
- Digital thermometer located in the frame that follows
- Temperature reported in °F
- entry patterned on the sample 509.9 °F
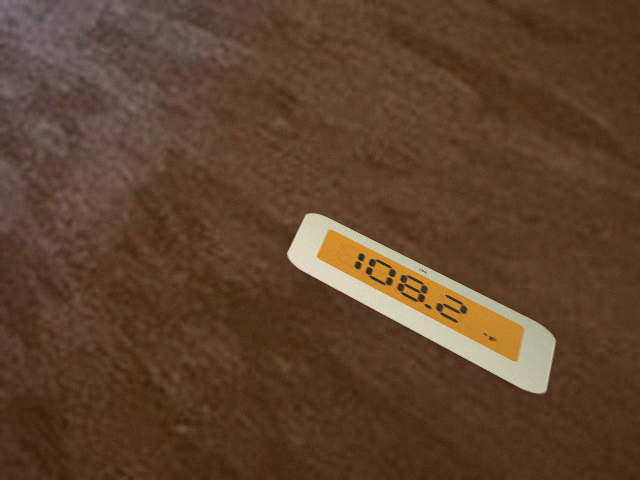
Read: 108.2 °F
